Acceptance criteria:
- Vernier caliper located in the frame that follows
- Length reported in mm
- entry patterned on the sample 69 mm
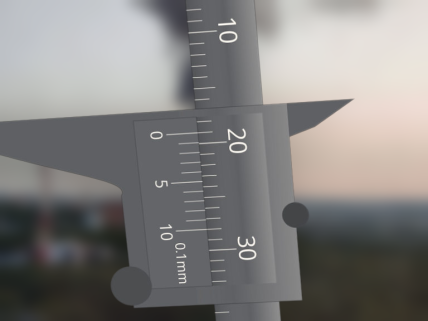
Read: 19.0 mm
